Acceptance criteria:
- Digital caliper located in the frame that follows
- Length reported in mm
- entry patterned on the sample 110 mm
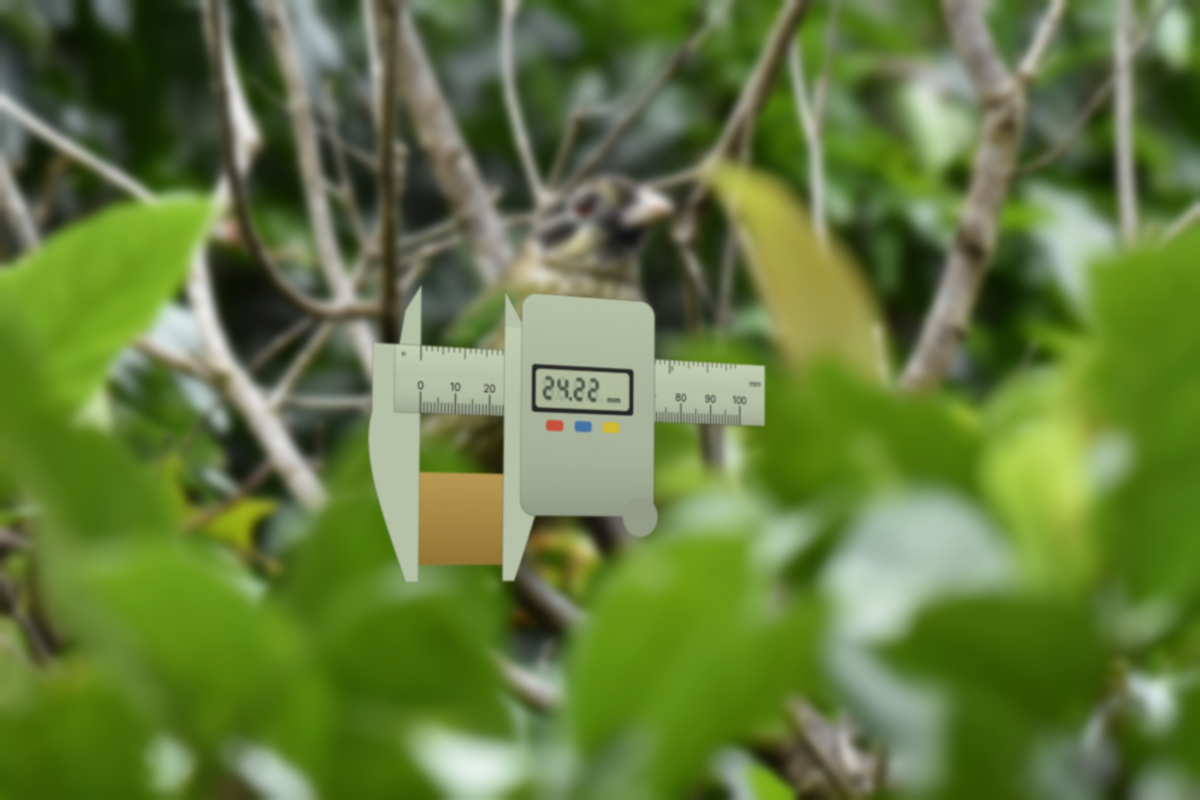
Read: 24.22 mm
